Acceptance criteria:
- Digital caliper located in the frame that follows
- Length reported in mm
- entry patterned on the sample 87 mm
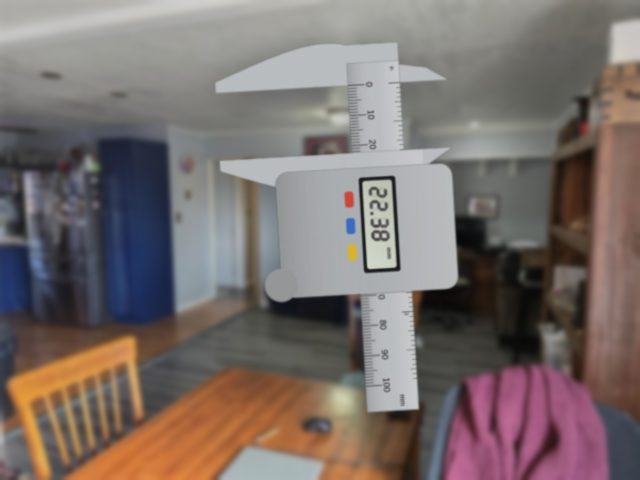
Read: 22.38 mm
